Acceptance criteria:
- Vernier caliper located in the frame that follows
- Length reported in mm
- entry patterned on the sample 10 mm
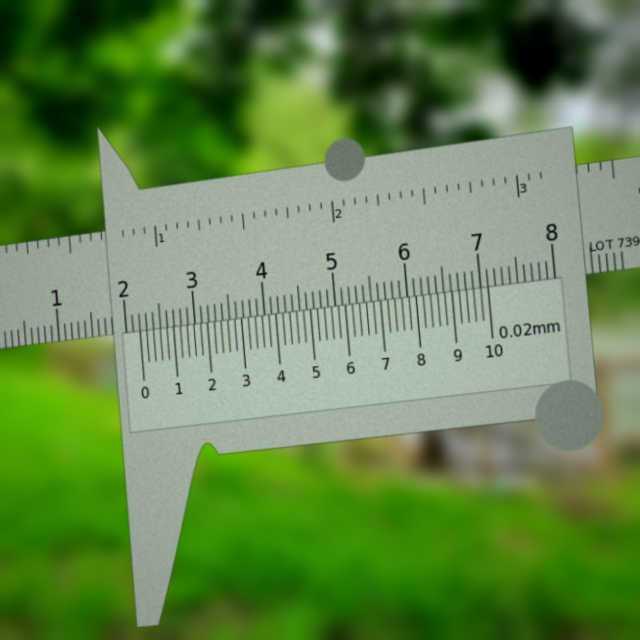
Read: 22.0 mm
